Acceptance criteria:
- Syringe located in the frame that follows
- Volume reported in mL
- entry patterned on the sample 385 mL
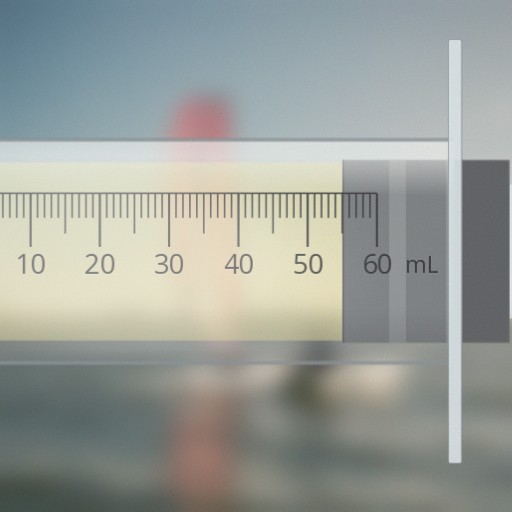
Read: 55 mL
